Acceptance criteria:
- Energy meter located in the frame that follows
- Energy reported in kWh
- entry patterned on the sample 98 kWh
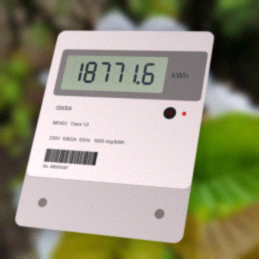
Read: 18771.6 kWh
